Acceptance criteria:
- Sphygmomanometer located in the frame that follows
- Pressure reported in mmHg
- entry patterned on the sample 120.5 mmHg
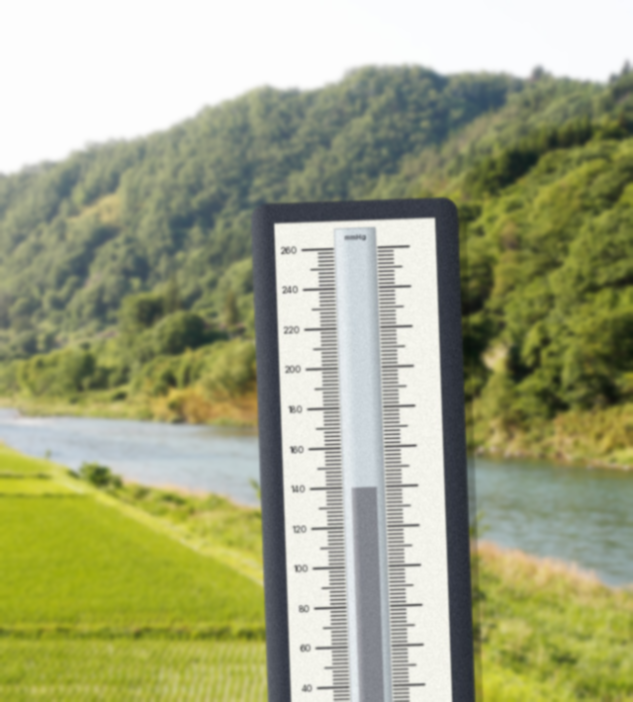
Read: 140 mmHg
